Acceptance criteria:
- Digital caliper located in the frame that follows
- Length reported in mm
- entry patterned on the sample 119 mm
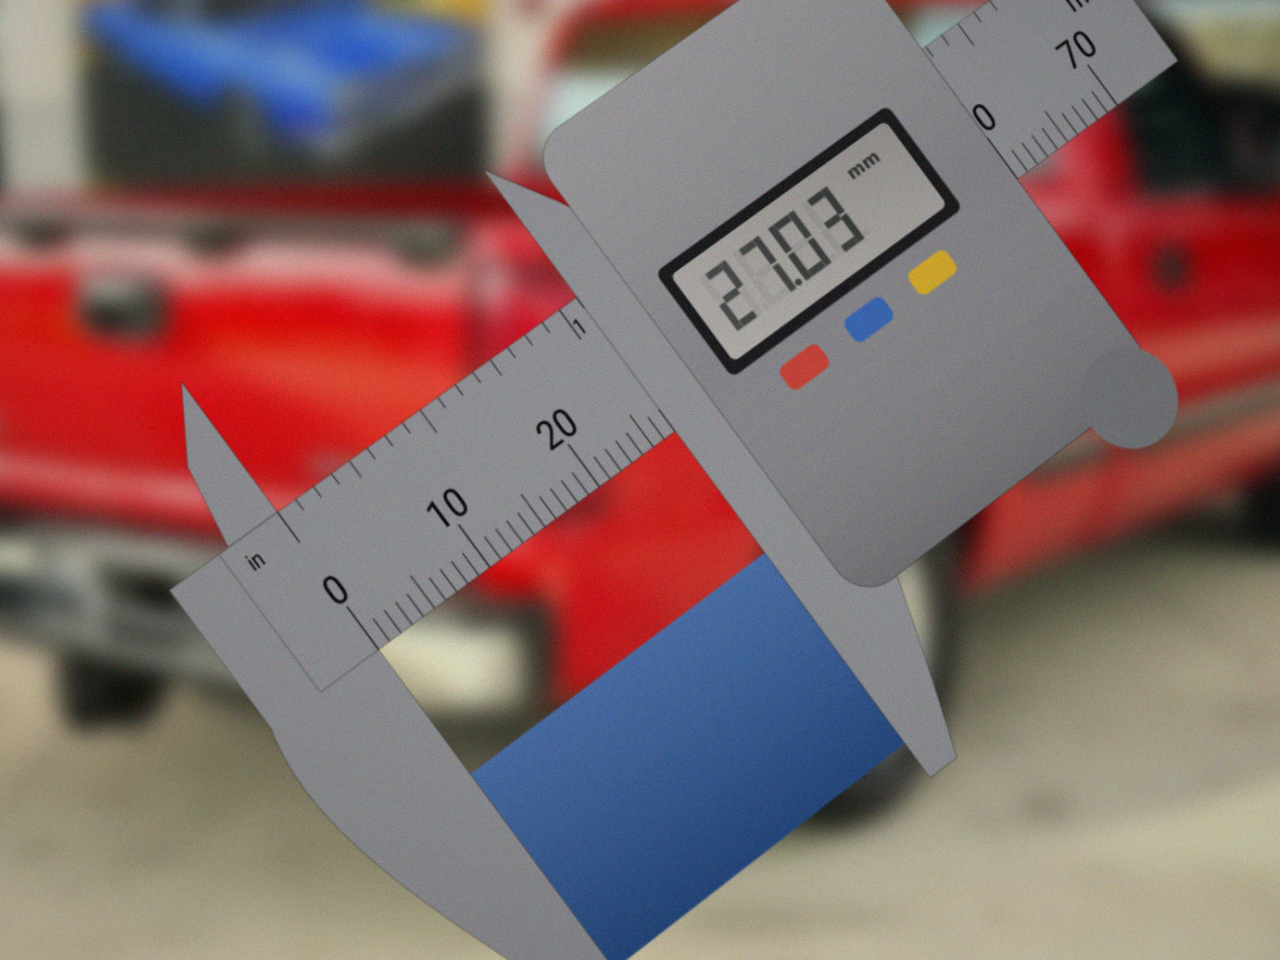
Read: 27.03 mm
